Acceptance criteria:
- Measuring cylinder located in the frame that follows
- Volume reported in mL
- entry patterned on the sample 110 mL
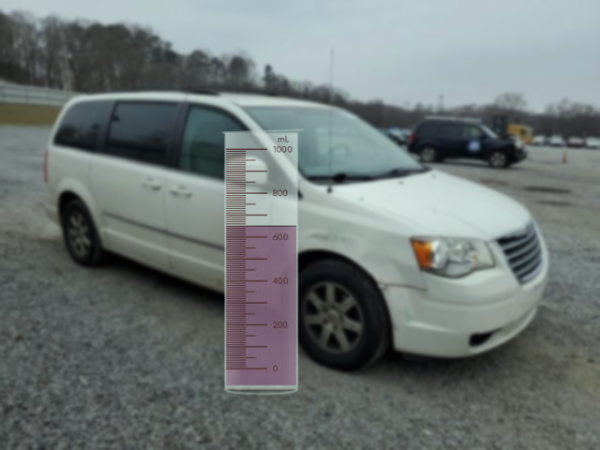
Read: 650 mL
